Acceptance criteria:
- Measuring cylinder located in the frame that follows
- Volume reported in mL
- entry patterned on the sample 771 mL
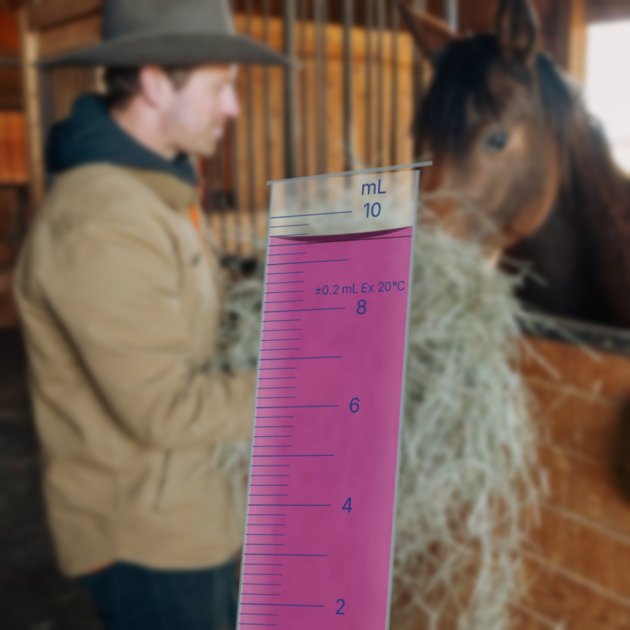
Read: 9.4 mL
